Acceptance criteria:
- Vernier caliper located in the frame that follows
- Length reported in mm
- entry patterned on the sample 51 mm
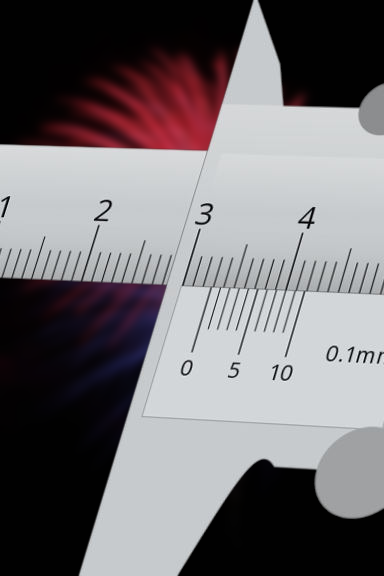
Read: 32.8 mm
